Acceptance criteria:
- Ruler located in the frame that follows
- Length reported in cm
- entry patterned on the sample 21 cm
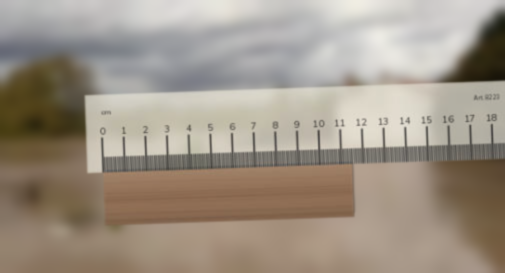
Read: 11.5 cm
